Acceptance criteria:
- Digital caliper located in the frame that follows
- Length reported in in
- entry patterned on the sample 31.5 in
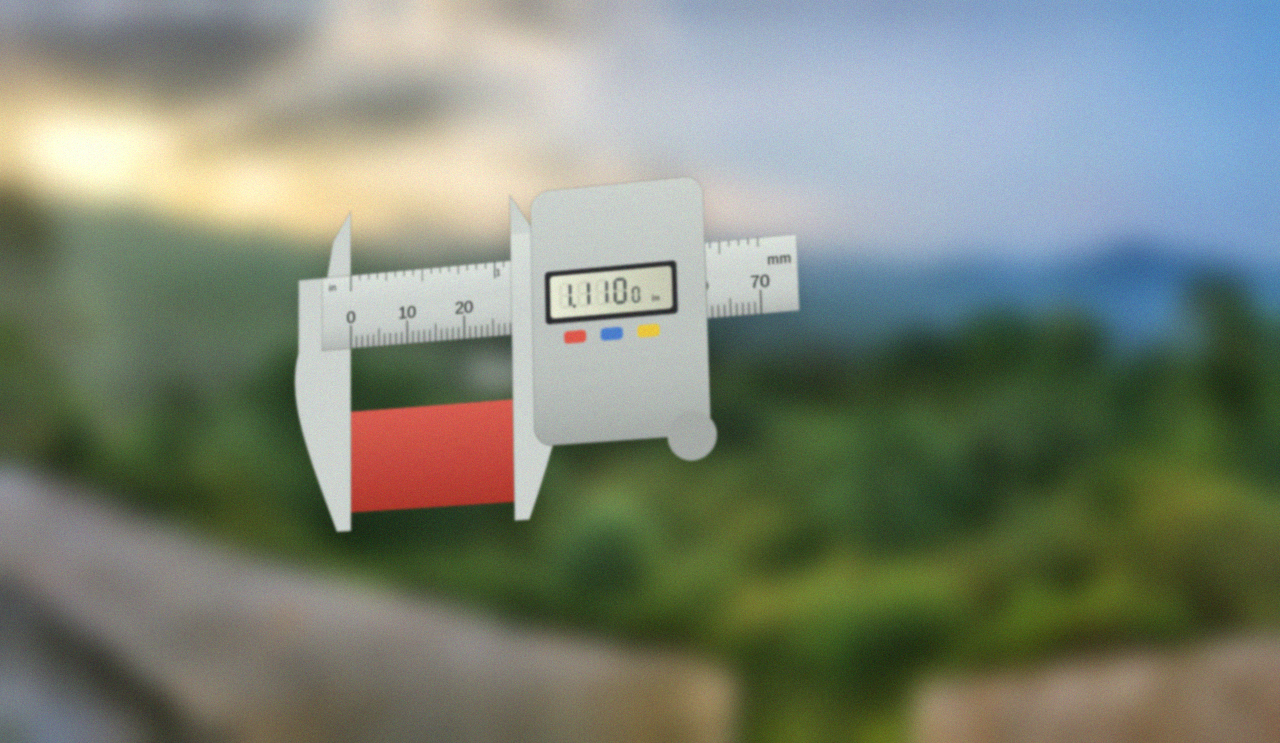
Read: 1.1100 in
